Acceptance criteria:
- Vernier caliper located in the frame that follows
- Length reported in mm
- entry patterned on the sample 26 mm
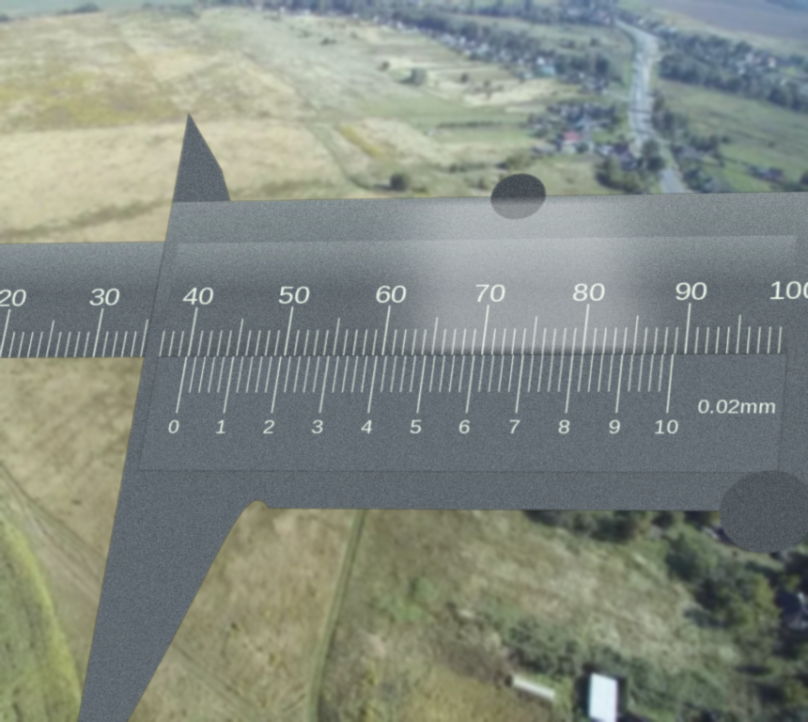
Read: 39.8 mm
